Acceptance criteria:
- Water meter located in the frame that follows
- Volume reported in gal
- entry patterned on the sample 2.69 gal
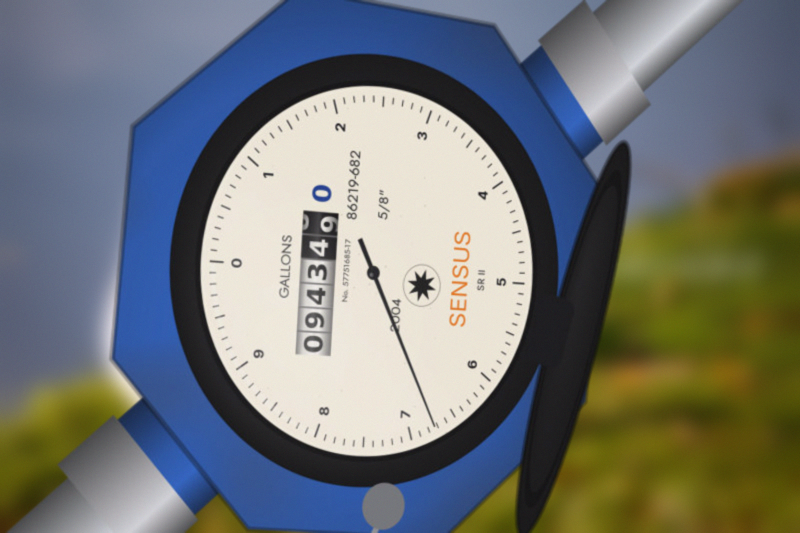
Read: 943486.7 gal
